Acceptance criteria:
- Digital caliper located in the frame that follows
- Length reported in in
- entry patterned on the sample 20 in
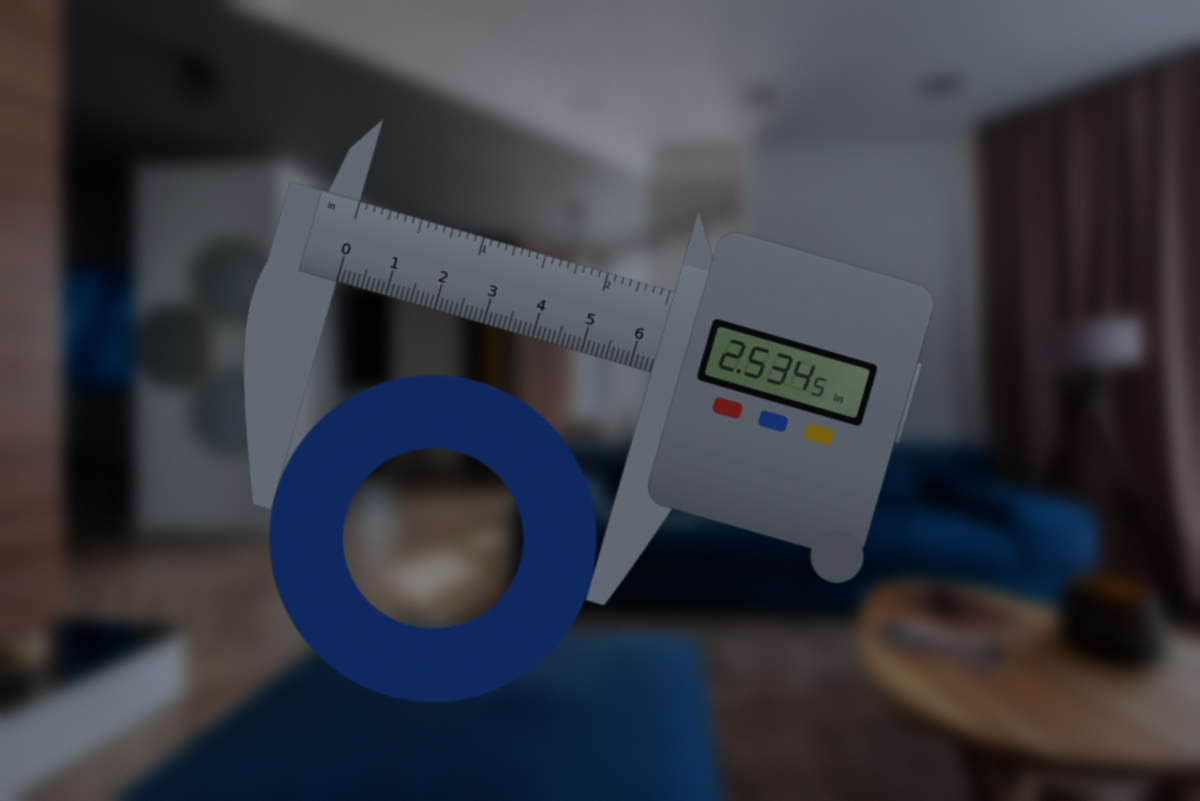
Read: 2.5345 in
